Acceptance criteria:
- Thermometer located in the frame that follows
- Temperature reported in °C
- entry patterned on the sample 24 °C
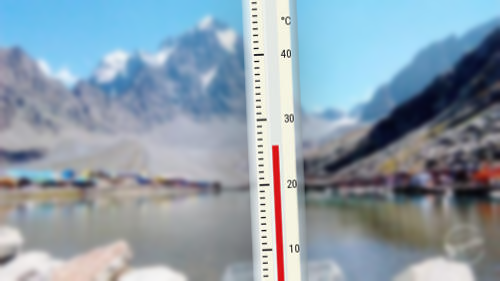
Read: 26 °C
